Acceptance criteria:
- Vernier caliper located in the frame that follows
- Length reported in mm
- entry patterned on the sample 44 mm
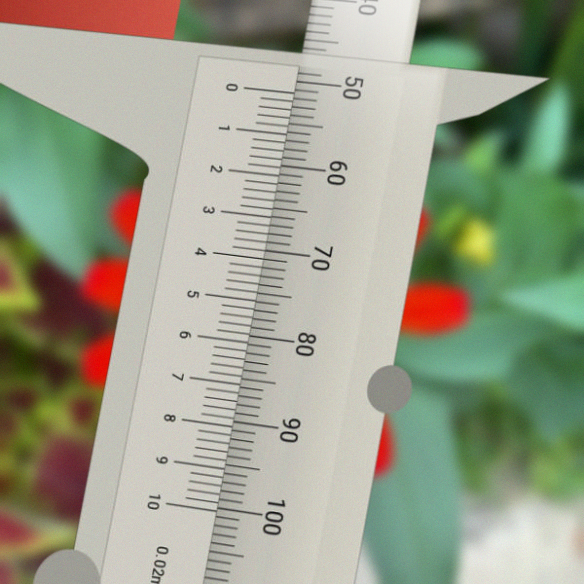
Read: 51.4 mm
